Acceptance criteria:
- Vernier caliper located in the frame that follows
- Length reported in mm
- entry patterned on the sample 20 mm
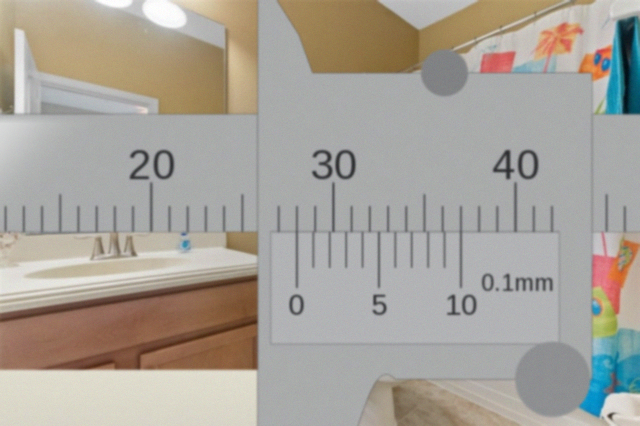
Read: 28.0 mm
